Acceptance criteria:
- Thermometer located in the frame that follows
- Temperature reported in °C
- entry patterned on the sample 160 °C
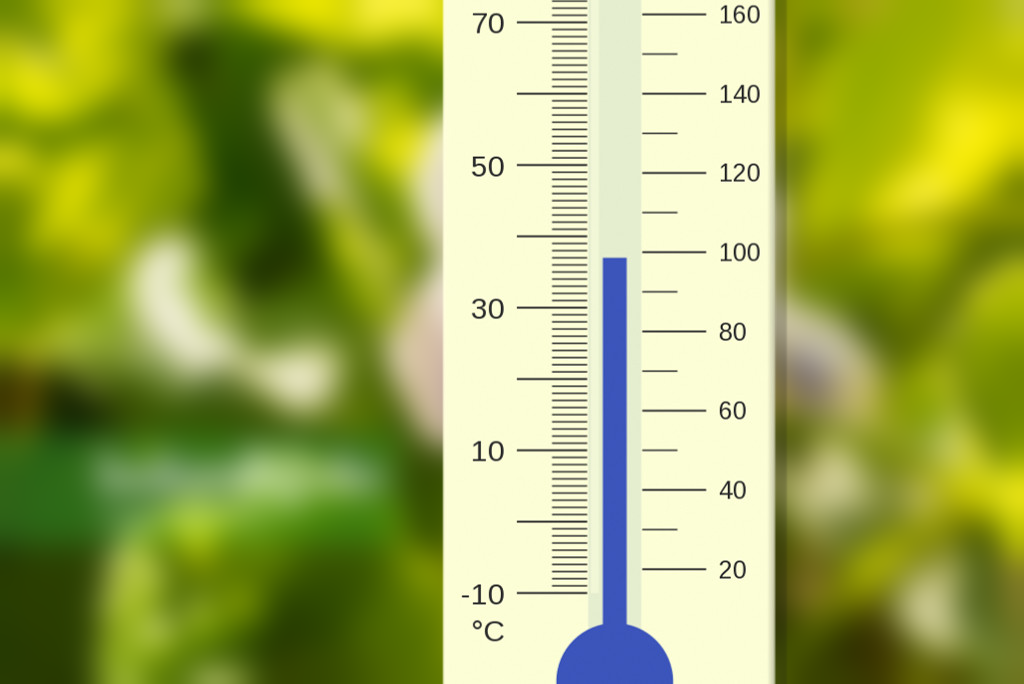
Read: 37 °C
